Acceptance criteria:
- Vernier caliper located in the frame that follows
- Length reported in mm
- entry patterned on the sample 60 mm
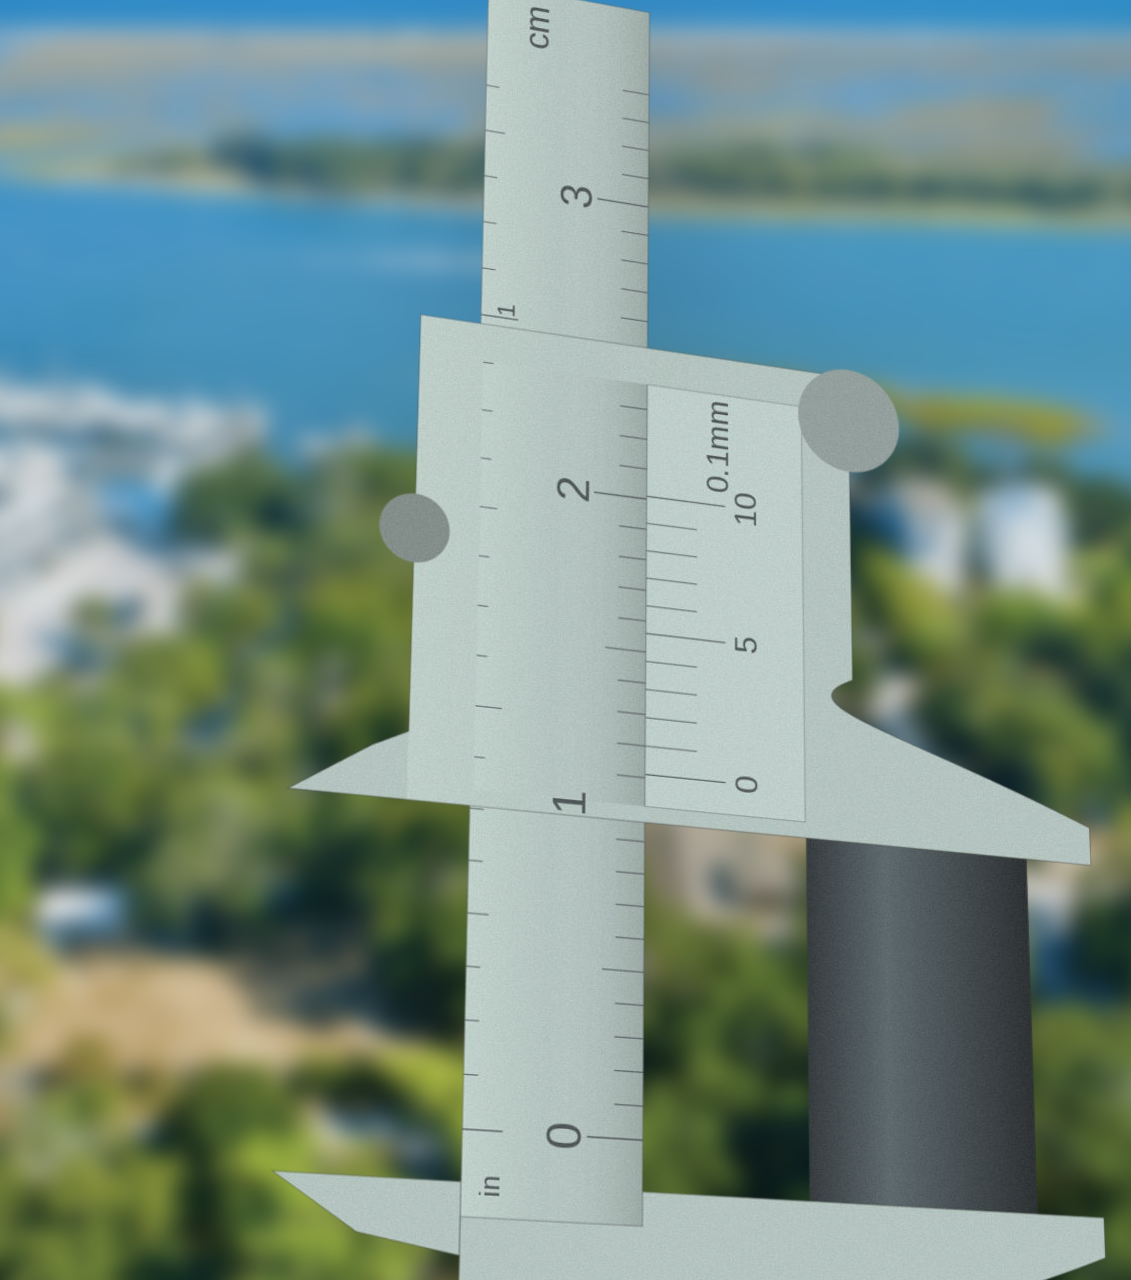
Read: 11.1 mm
